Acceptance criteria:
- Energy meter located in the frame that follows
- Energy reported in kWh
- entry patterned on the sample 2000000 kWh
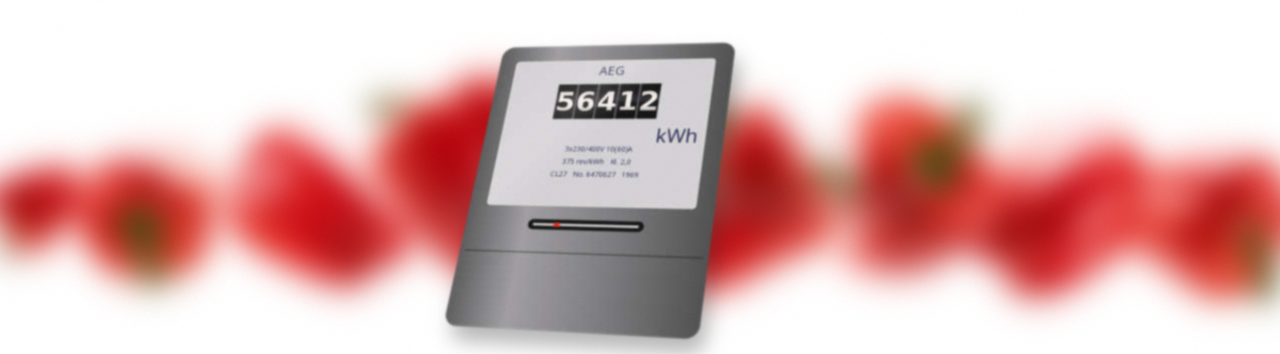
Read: 56412 kWh
